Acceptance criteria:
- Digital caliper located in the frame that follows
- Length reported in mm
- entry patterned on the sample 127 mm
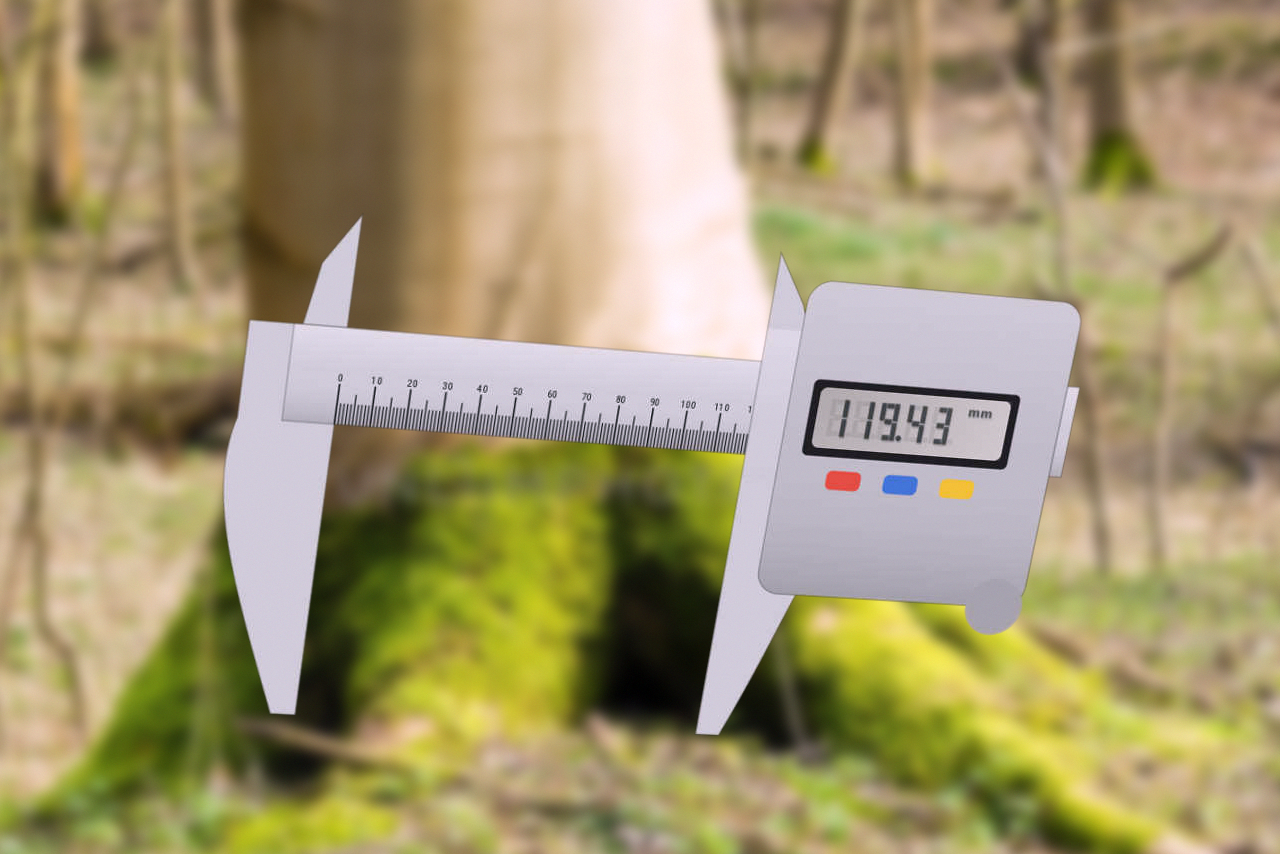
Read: 119.43 mm
